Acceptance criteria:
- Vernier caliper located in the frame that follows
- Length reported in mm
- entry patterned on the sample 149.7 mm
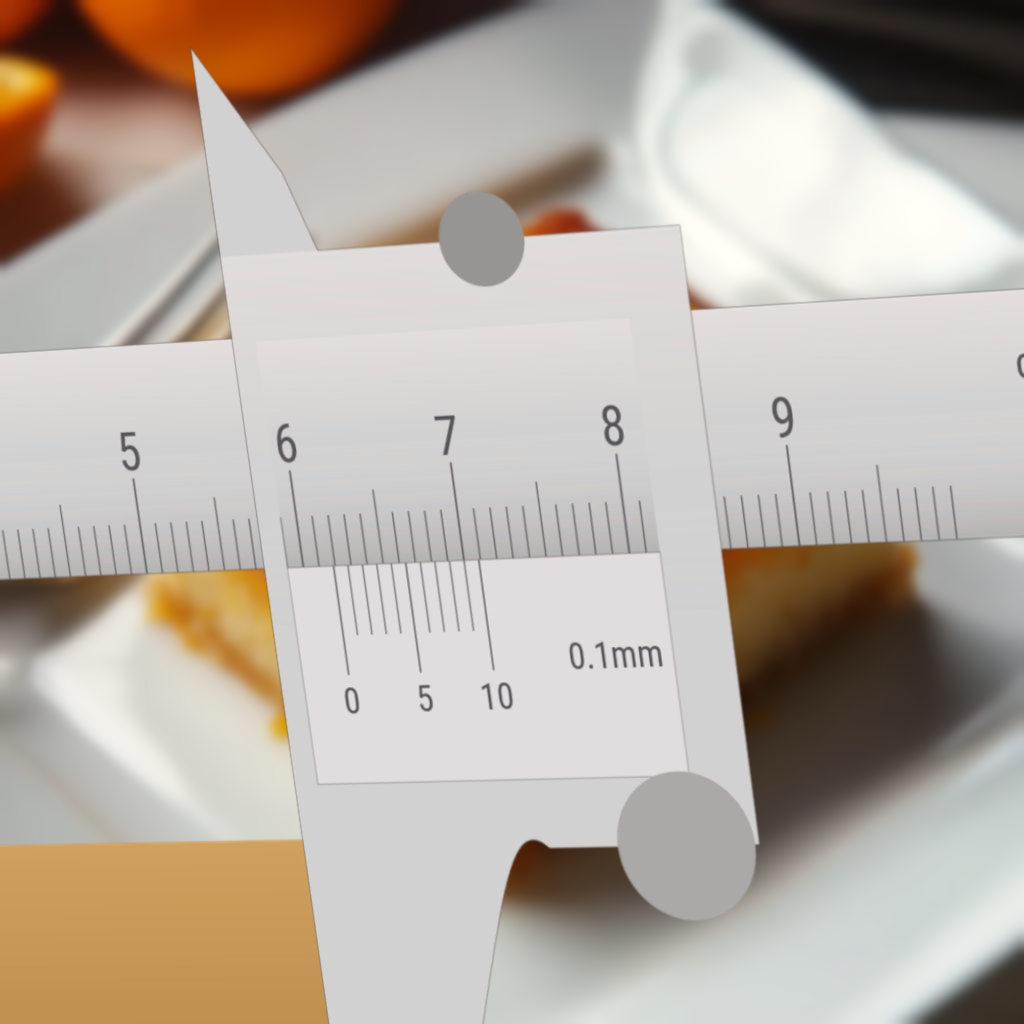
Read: 61.9 mm
